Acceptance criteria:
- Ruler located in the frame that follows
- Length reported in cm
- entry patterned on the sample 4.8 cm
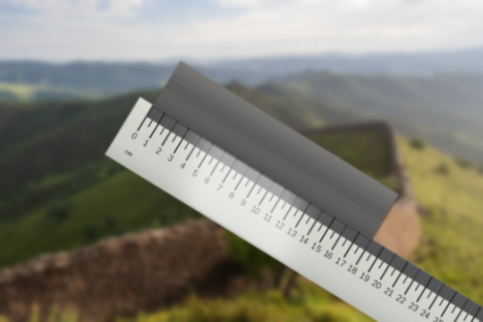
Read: 18 cm
